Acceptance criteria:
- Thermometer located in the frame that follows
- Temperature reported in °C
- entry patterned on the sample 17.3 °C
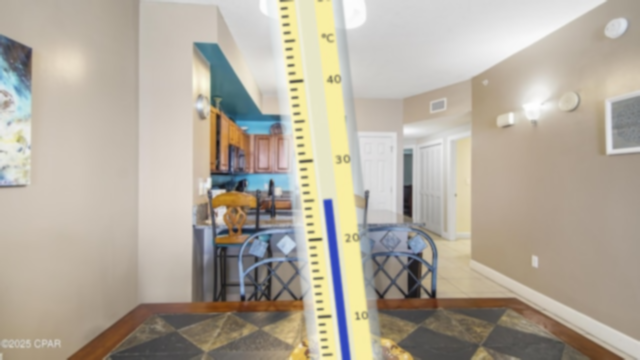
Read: 25 °C
